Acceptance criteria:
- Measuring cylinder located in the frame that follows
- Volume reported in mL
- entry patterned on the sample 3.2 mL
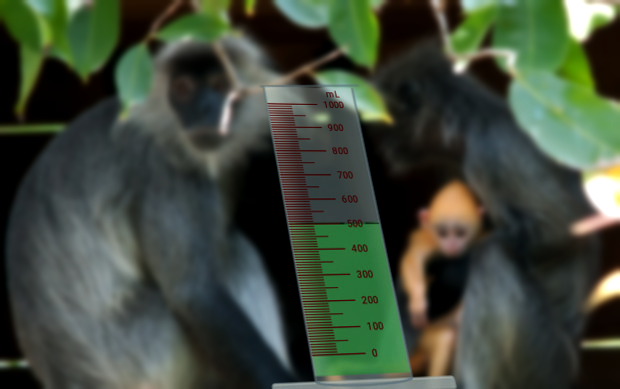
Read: 500 mL
